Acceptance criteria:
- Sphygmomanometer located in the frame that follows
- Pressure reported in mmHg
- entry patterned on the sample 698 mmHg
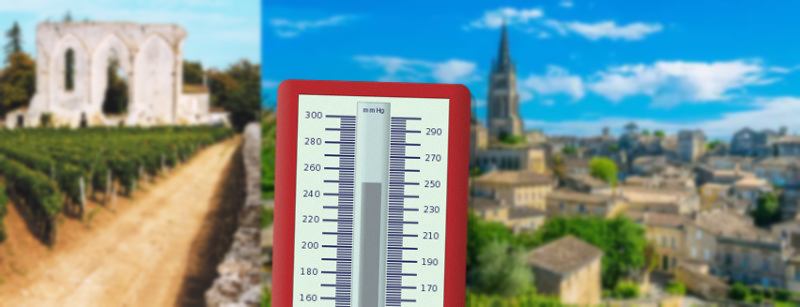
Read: 250 mmHg
